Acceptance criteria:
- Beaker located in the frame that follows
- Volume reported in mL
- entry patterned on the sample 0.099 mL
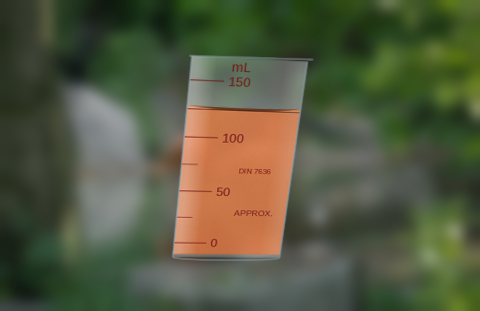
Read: 125 mL
